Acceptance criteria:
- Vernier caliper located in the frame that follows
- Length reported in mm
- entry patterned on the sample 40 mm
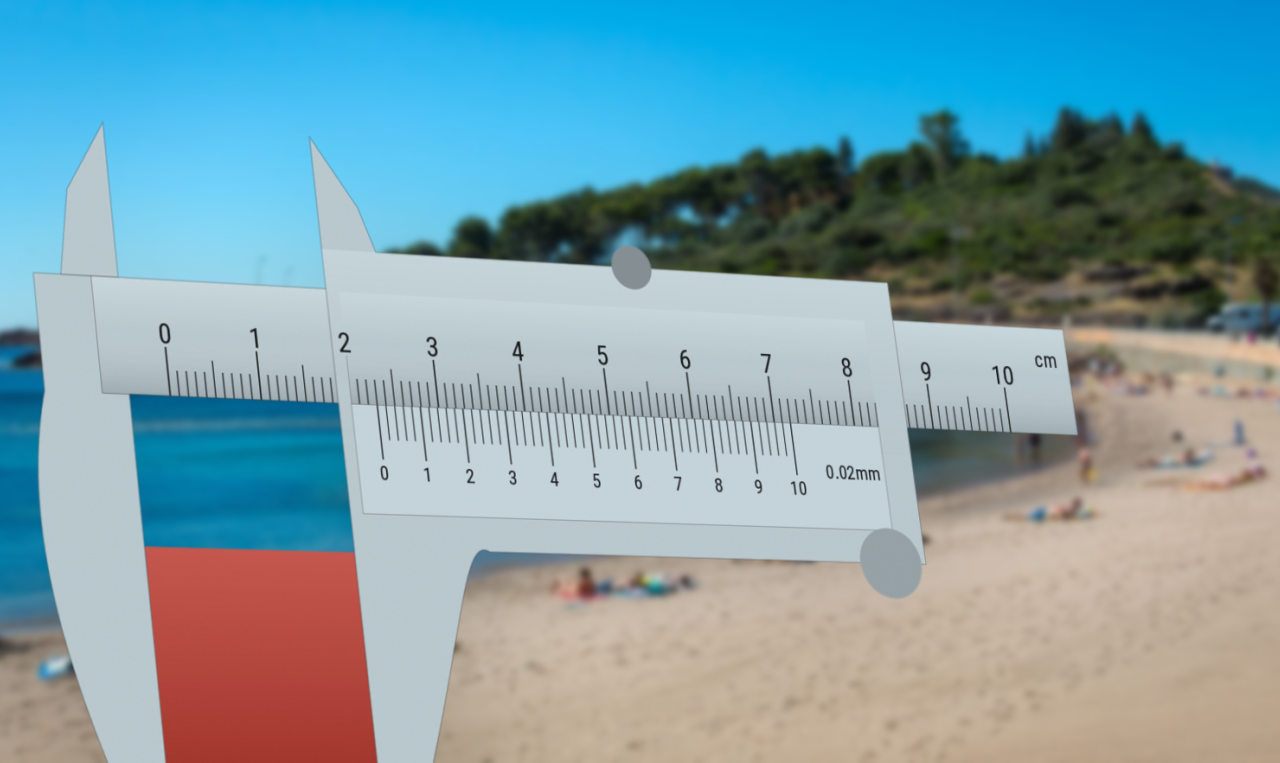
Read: 23.0 mm
